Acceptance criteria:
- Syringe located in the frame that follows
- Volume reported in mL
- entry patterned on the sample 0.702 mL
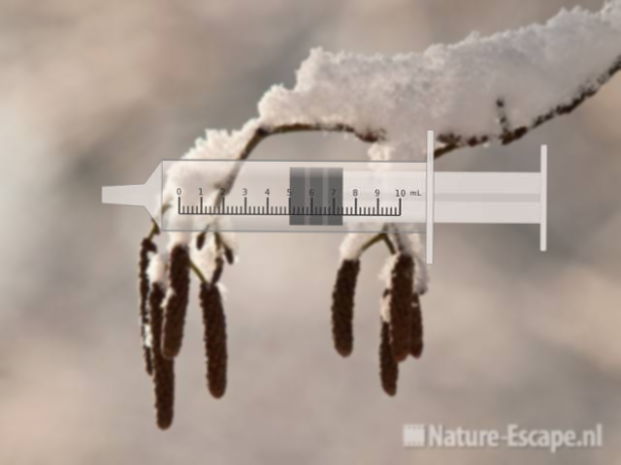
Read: 5 mL
